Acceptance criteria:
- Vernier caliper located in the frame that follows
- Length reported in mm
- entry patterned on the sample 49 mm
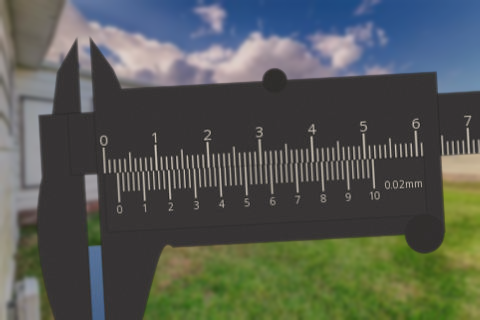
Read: 2.5 mm
